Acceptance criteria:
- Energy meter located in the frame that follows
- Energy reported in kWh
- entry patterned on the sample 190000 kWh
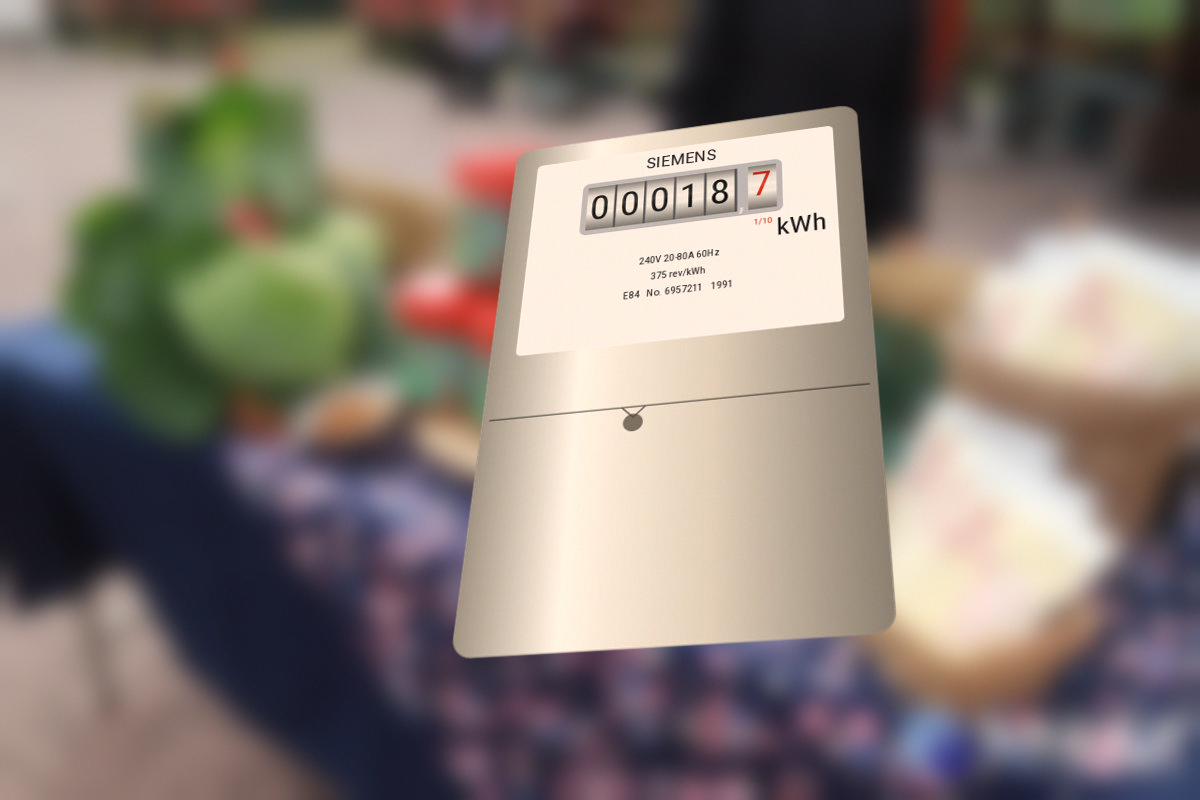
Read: 18.7 kWh
